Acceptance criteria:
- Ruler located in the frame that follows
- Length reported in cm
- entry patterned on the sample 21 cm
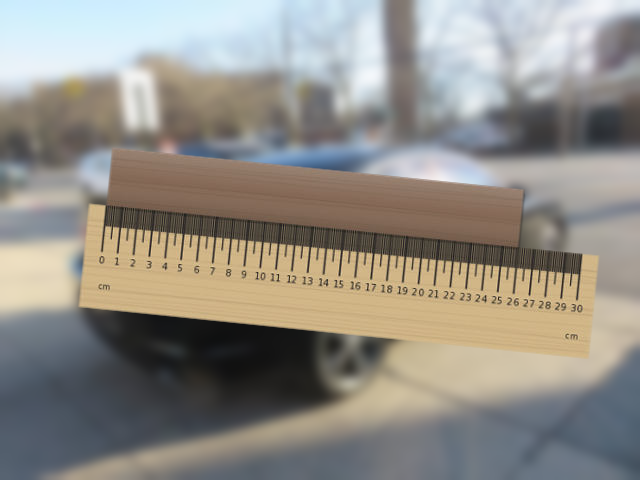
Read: 26 cm
